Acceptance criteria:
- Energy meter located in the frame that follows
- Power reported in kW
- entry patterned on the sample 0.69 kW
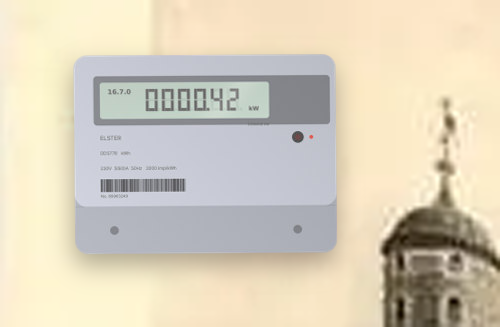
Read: 0.42 kW
